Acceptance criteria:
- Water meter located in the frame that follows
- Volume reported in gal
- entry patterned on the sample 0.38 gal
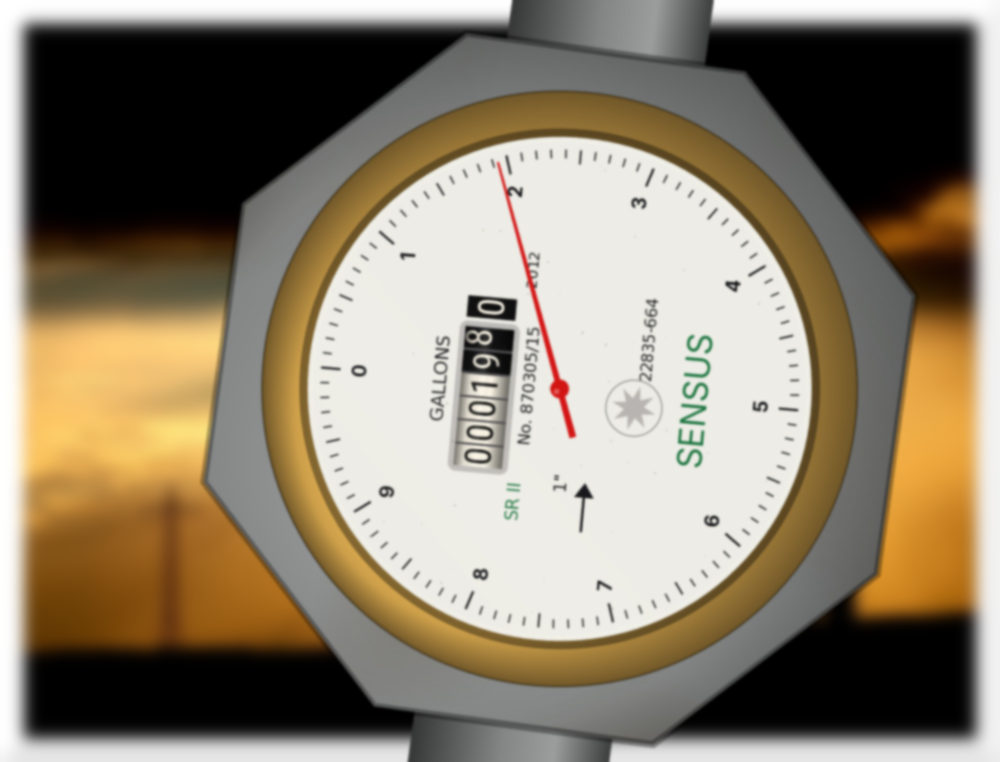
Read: 1981.9 gal
